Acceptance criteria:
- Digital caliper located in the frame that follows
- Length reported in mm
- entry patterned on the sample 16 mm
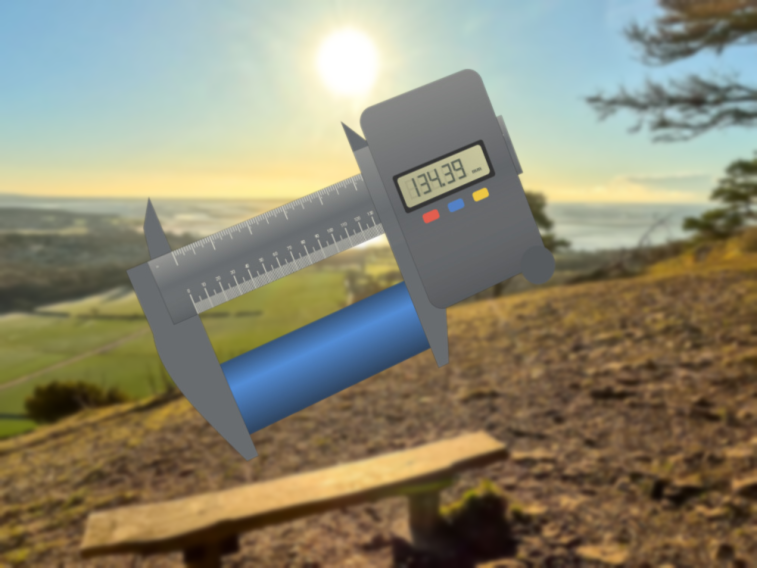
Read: 134.39 mm
